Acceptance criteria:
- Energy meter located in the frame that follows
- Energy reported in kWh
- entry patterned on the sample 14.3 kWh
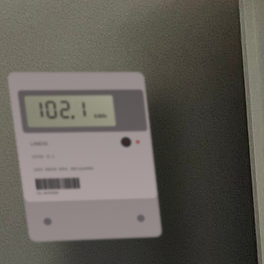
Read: 102.1 kWh
